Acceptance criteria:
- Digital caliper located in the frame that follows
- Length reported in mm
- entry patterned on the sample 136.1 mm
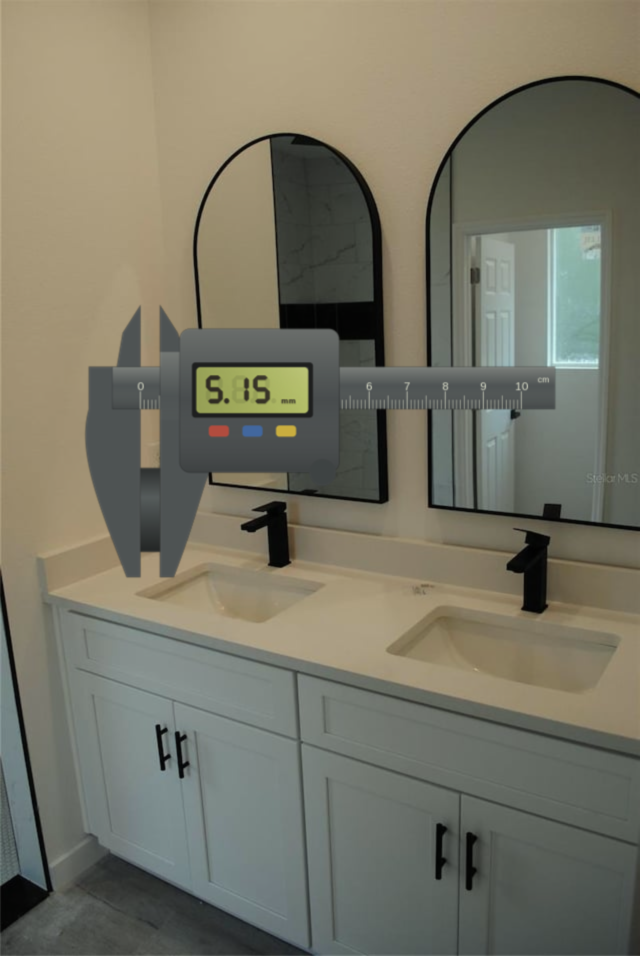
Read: 5.15 mm
